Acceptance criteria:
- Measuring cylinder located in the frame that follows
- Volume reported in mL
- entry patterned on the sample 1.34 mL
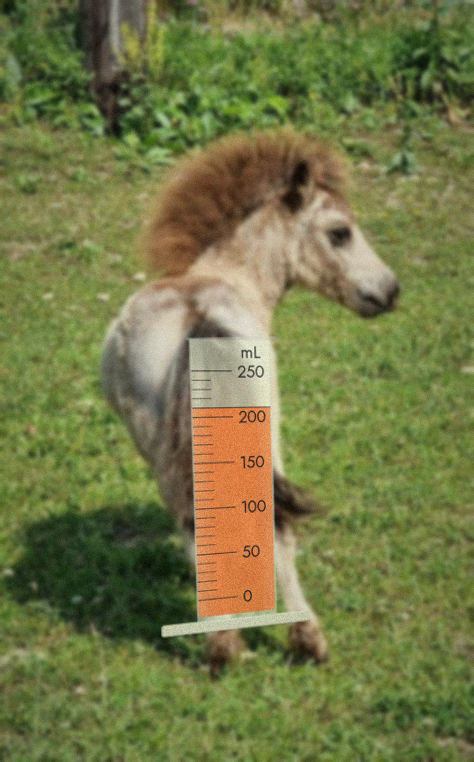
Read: 210 mL
